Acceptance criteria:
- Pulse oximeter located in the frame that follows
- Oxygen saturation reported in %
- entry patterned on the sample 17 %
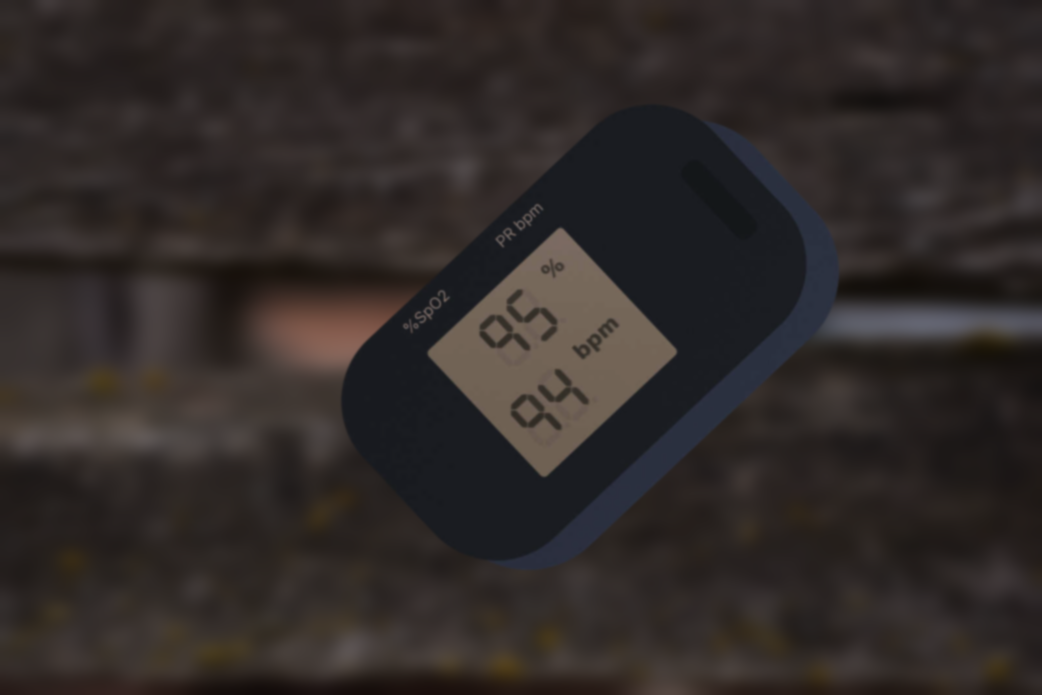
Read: 95 %
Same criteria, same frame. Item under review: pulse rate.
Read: 94 bpm
